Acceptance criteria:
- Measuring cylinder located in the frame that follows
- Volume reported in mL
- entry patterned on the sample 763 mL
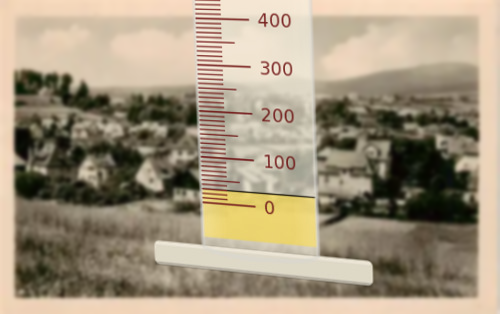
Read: 30 mL
